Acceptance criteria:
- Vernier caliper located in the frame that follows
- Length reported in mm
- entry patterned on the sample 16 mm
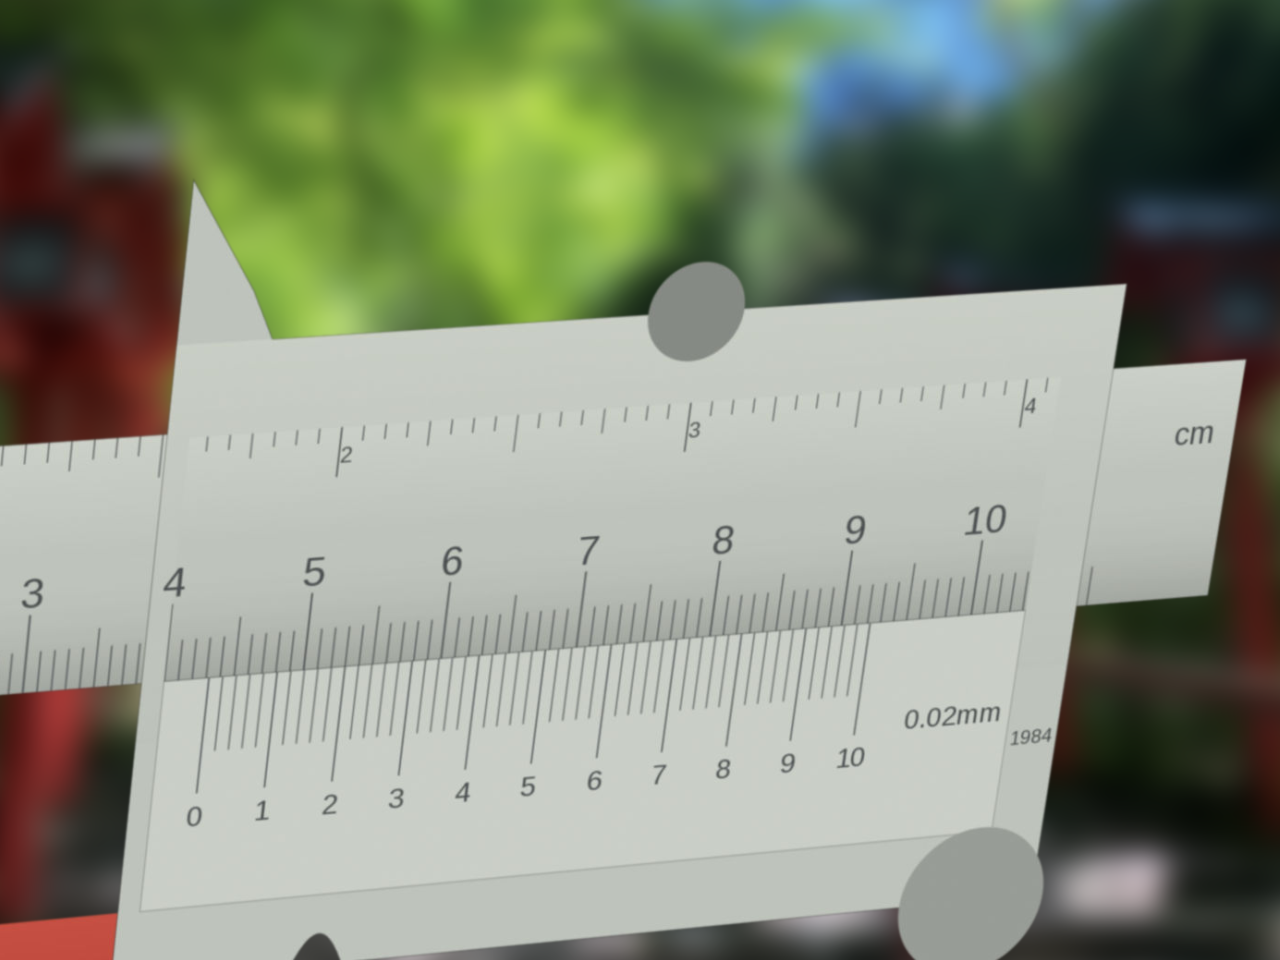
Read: 43.2 mm
